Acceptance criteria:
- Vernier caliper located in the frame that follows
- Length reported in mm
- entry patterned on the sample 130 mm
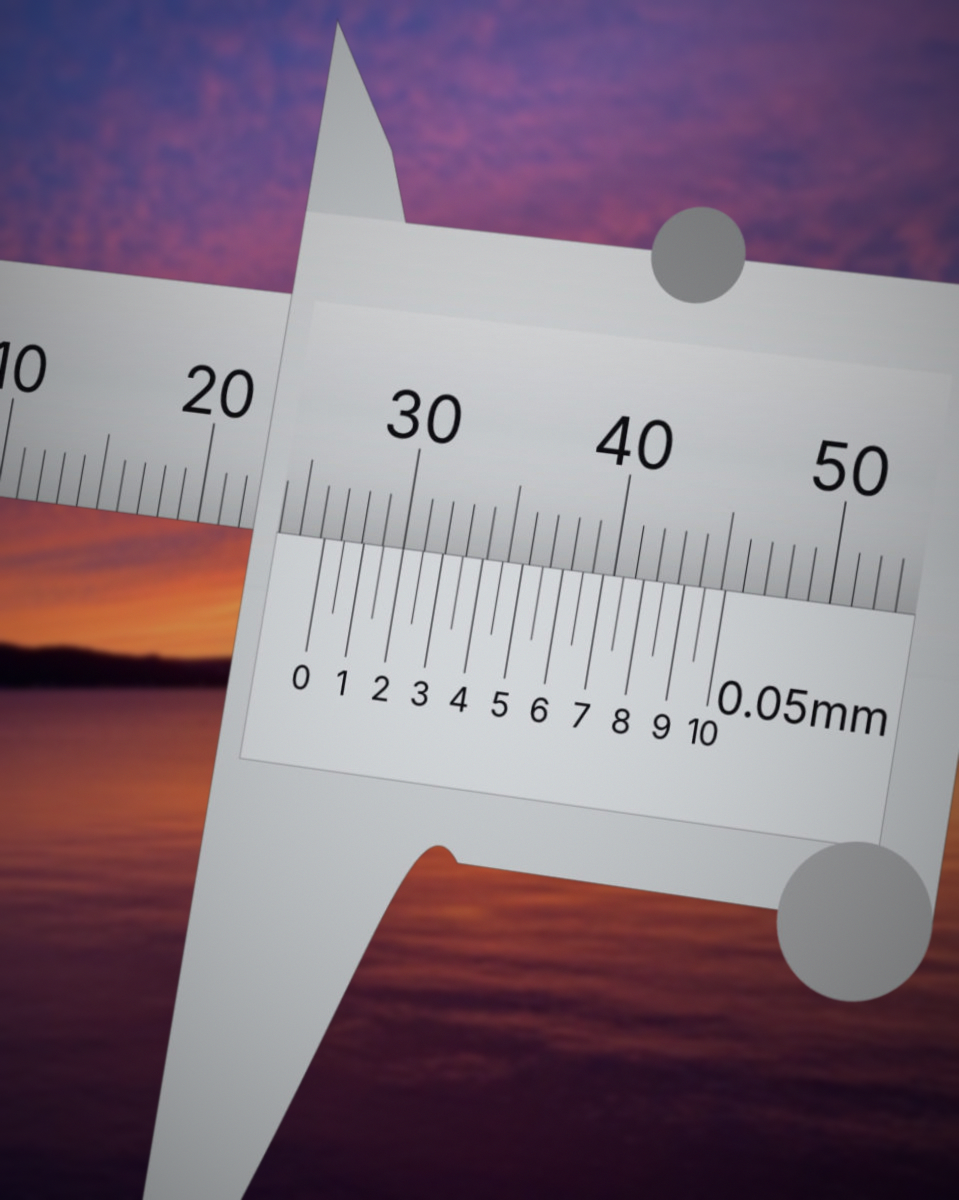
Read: 26.2 mm
